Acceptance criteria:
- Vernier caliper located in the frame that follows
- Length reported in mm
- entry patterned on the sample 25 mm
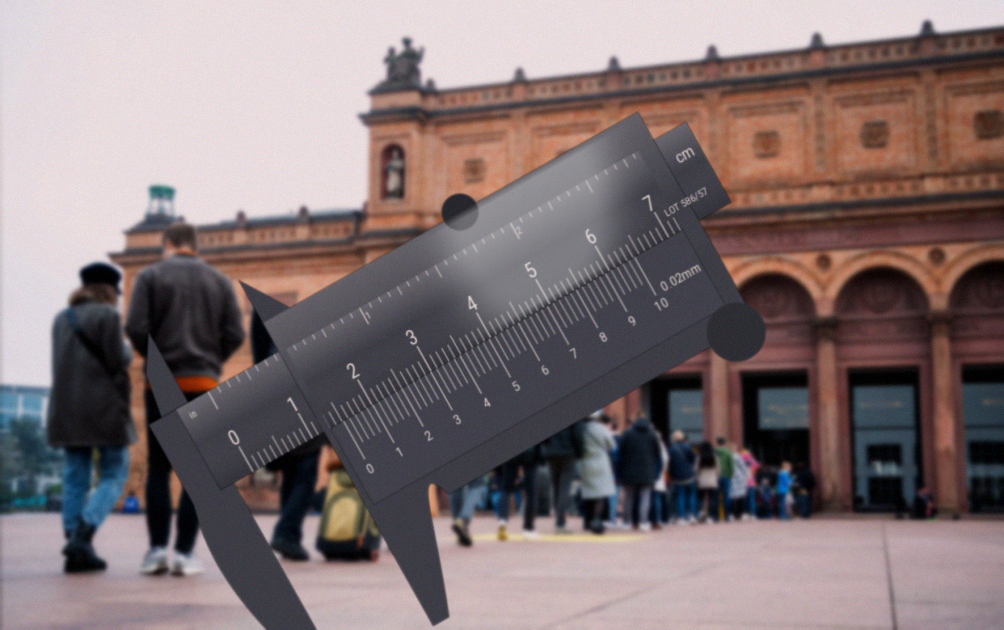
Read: 15.2 mm
